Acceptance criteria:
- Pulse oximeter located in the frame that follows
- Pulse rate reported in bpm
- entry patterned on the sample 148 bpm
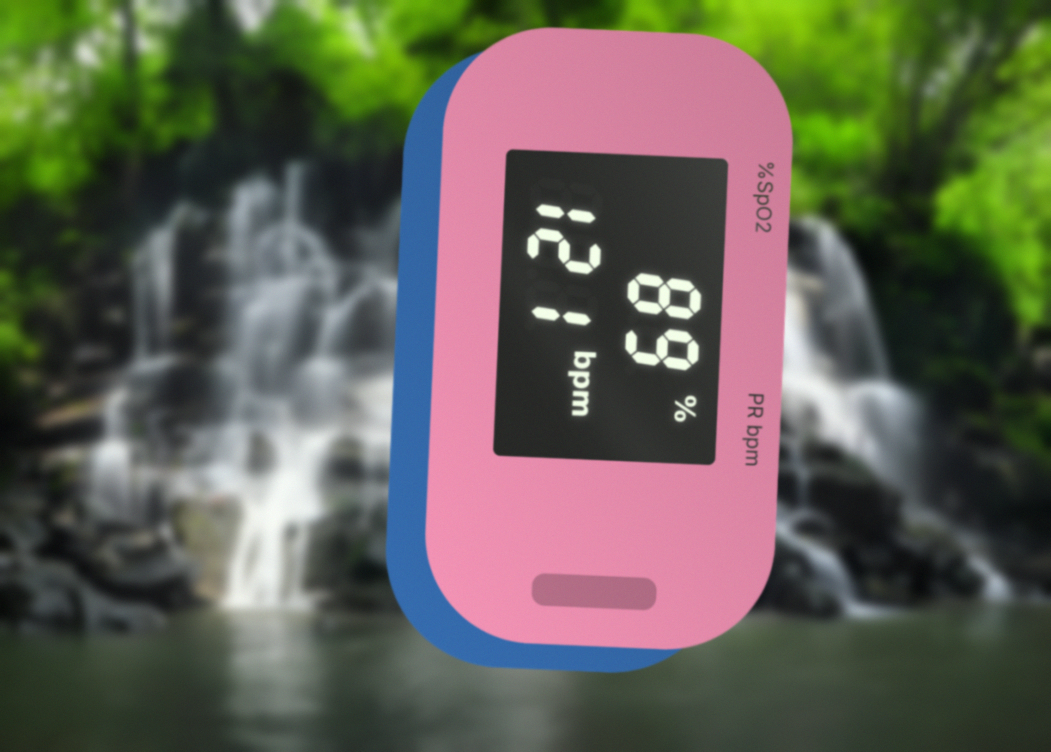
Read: 121 bpm
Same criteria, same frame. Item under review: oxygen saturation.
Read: 89 %
